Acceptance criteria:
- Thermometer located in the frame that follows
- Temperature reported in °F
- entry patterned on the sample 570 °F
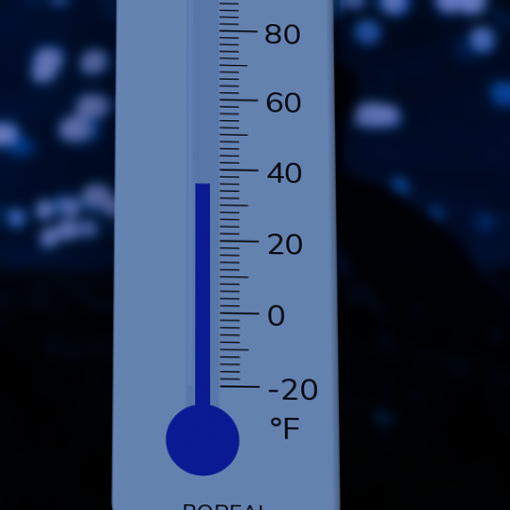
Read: 36 °F
